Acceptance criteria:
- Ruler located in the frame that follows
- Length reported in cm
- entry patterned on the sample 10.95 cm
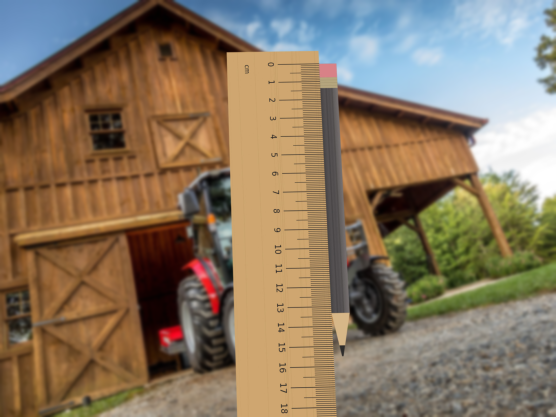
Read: 15.5 cm
